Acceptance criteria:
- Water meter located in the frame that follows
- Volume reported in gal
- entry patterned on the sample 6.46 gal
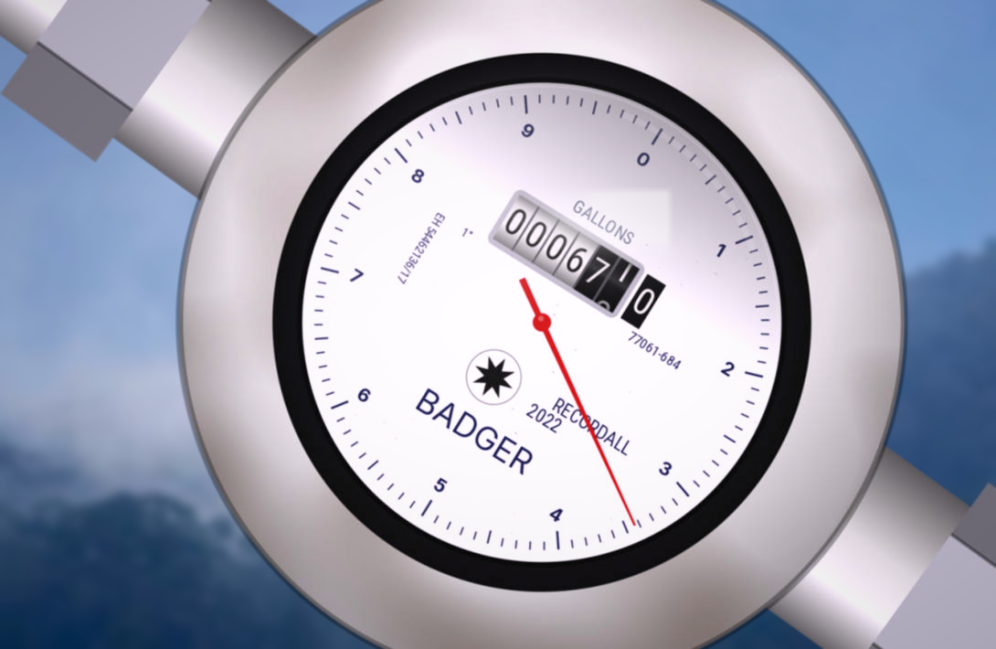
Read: 6713.4 gal
